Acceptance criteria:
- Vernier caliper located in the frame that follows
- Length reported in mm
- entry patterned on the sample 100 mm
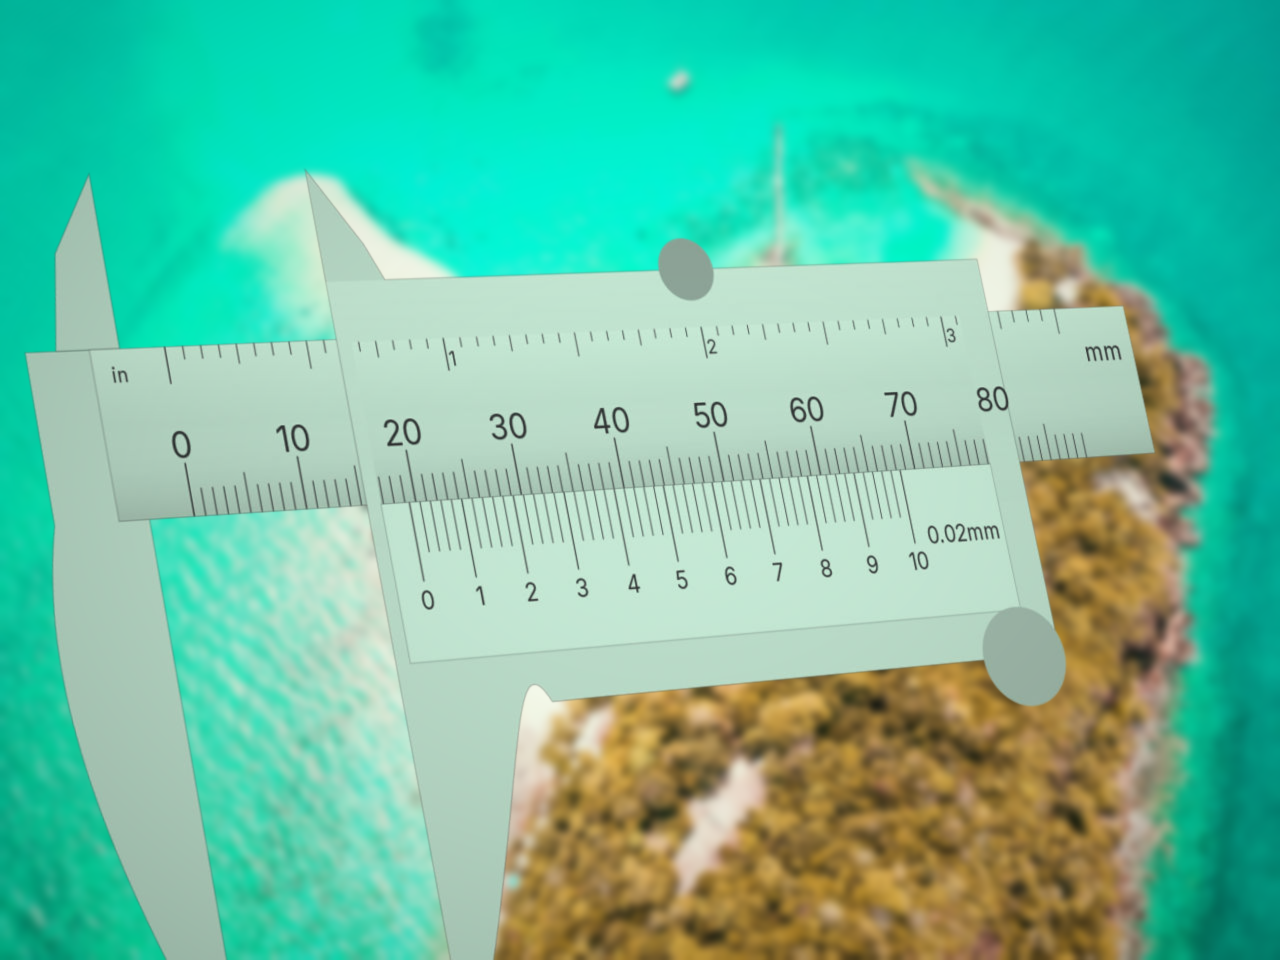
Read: 19.4 mm
